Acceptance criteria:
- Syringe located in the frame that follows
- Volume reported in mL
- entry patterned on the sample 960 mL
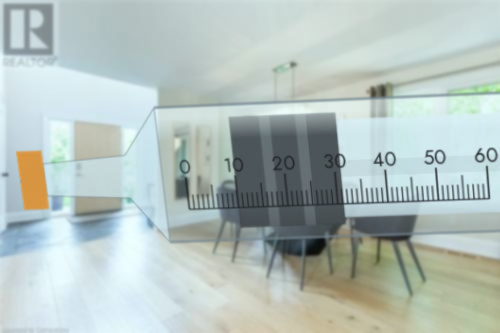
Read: 10 mL
